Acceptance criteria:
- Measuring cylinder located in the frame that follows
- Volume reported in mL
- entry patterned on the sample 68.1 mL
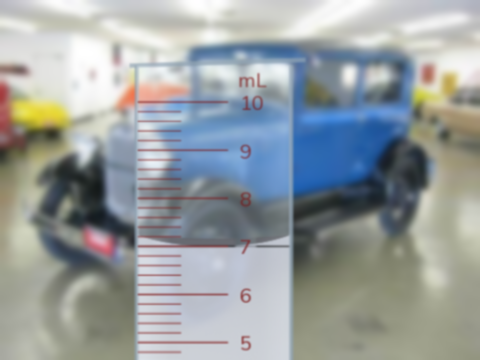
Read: 7 mL
